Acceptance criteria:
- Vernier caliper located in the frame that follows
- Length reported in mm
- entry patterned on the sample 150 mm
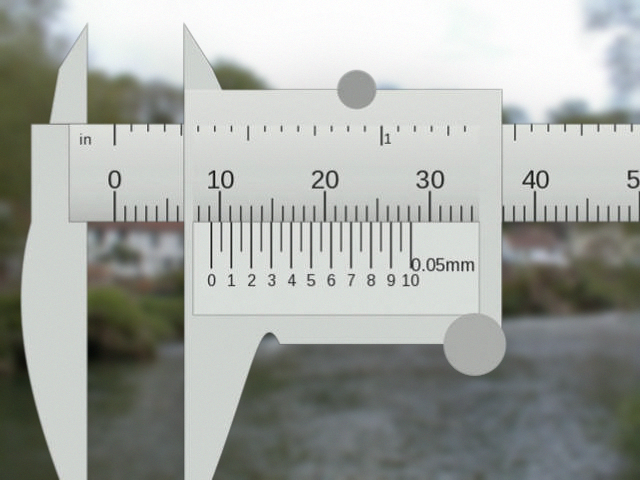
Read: 9.2 mm
